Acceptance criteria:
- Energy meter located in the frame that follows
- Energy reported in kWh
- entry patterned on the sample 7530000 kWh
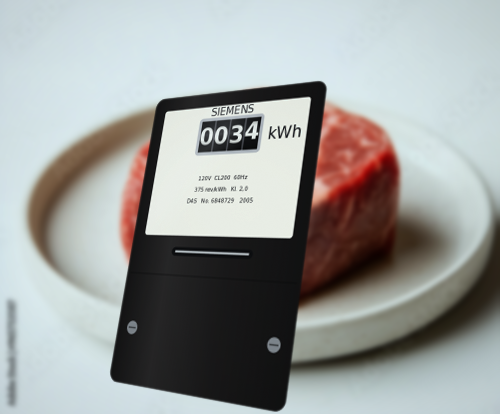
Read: 34 kWh
